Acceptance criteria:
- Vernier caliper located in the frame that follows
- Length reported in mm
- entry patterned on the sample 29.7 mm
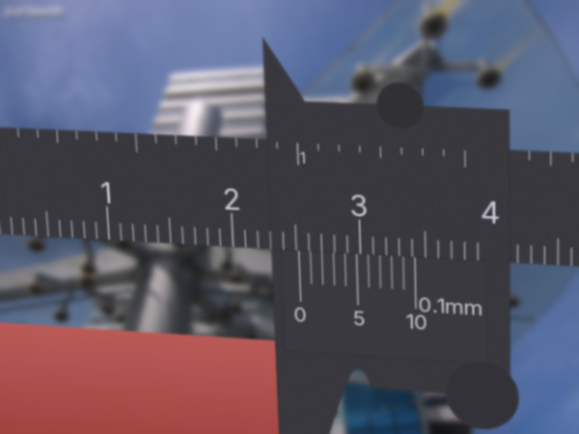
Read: 25.2 mm
